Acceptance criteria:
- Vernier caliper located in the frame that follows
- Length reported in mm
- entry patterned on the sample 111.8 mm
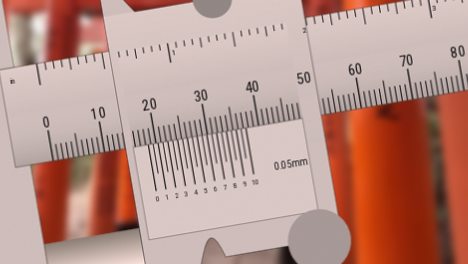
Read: 18.5 mm
